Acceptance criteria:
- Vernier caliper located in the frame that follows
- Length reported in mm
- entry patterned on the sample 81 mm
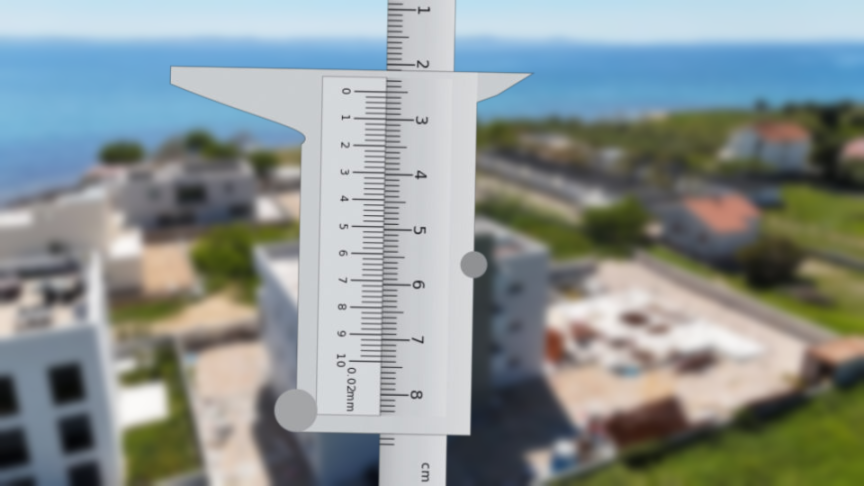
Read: 25.0 mm
